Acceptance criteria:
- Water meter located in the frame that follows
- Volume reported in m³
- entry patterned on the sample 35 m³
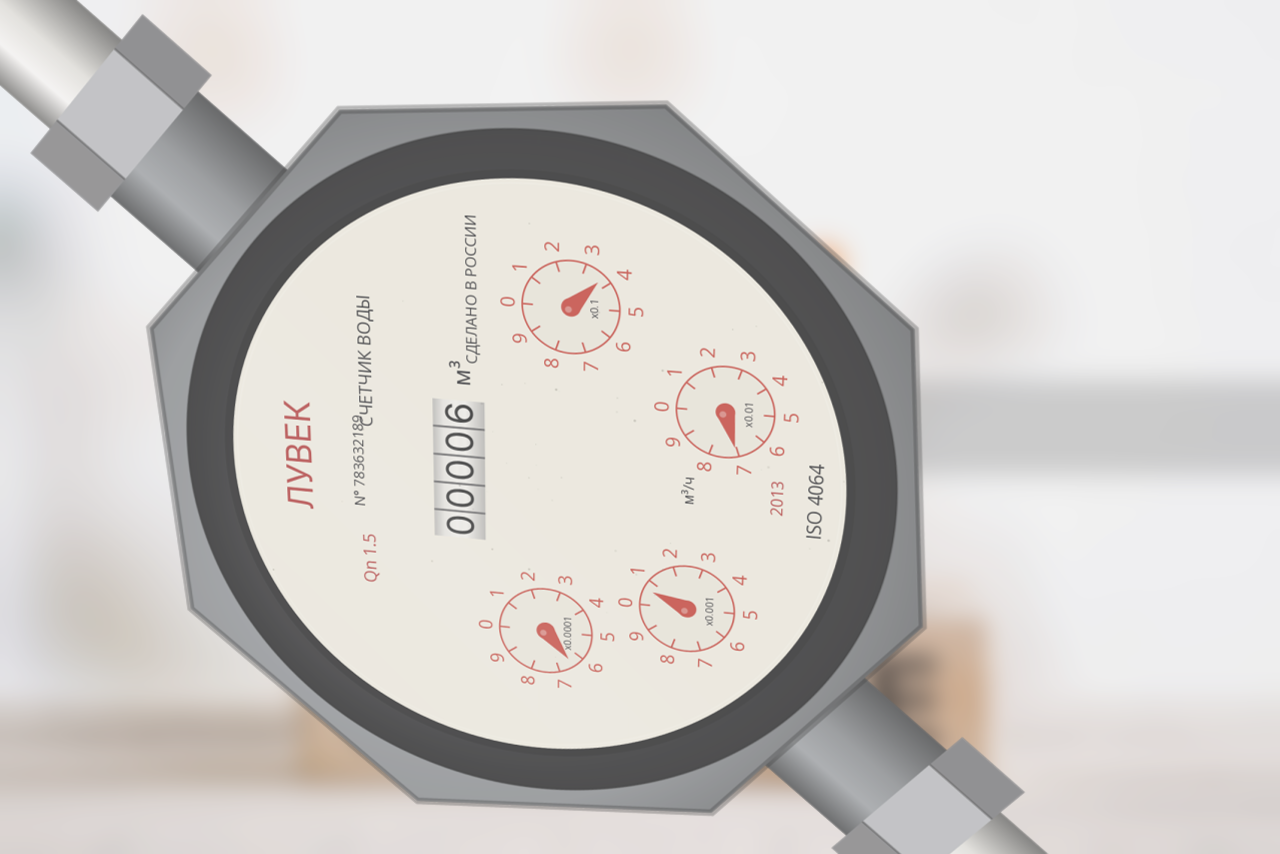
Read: 6.3706 m³
